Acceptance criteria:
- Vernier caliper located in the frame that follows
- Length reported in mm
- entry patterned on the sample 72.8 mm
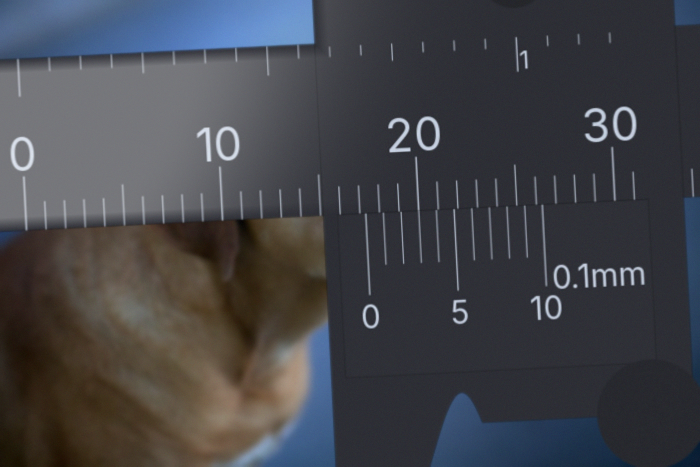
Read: 17.3 mm
